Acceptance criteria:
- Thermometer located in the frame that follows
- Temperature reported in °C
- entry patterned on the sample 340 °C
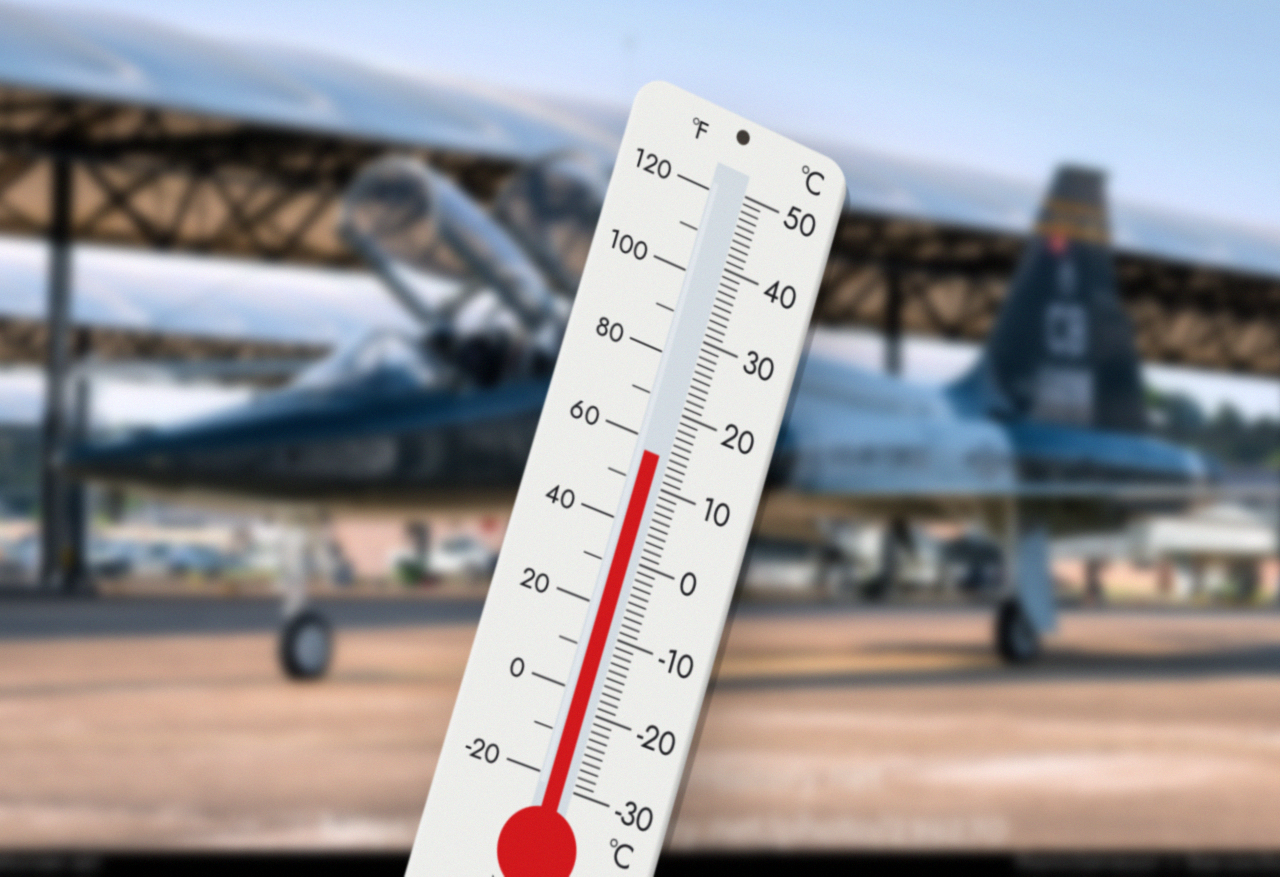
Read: 14 °C
